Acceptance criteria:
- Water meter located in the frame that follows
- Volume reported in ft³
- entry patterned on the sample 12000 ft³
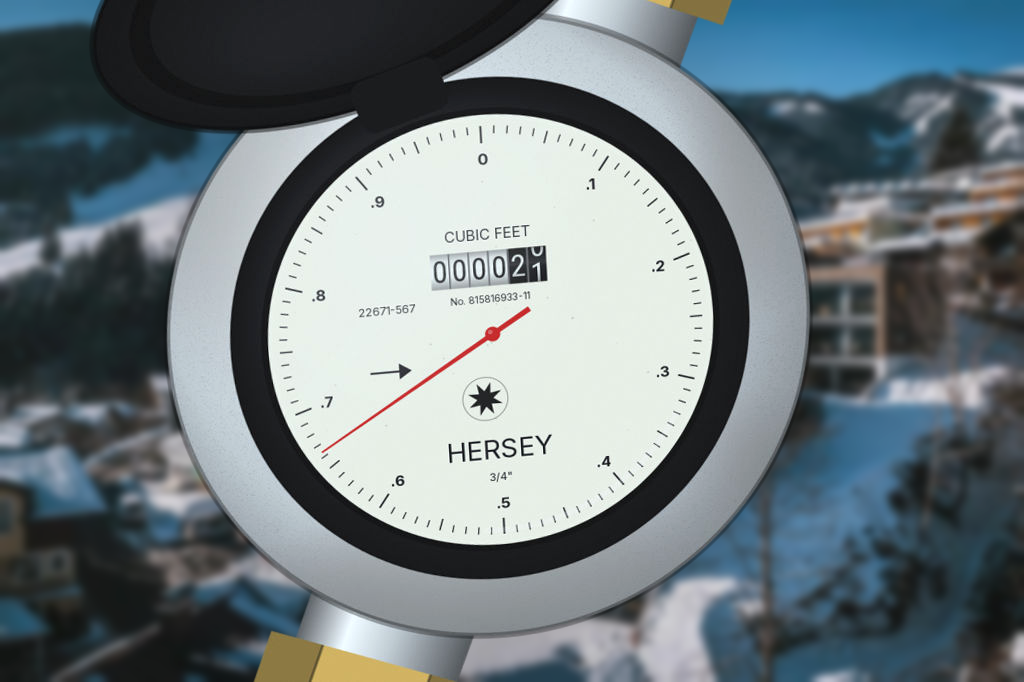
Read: 20.66 ft³
